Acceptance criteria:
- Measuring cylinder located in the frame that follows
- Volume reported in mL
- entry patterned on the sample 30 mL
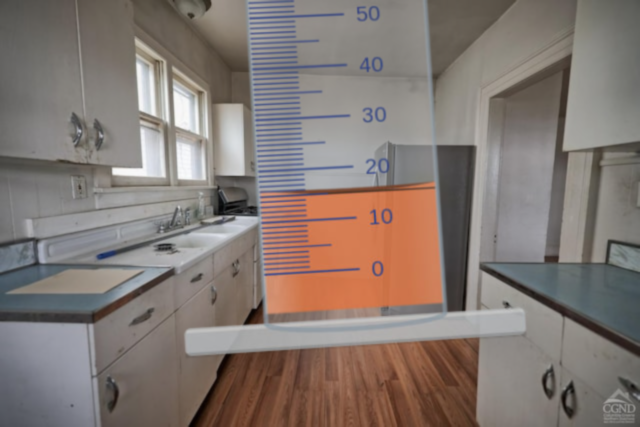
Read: 15 mL
